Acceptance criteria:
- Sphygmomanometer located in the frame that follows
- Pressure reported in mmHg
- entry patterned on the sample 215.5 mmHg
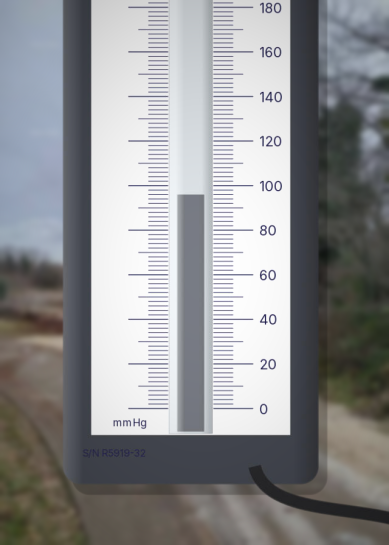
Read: 96 mmHg
